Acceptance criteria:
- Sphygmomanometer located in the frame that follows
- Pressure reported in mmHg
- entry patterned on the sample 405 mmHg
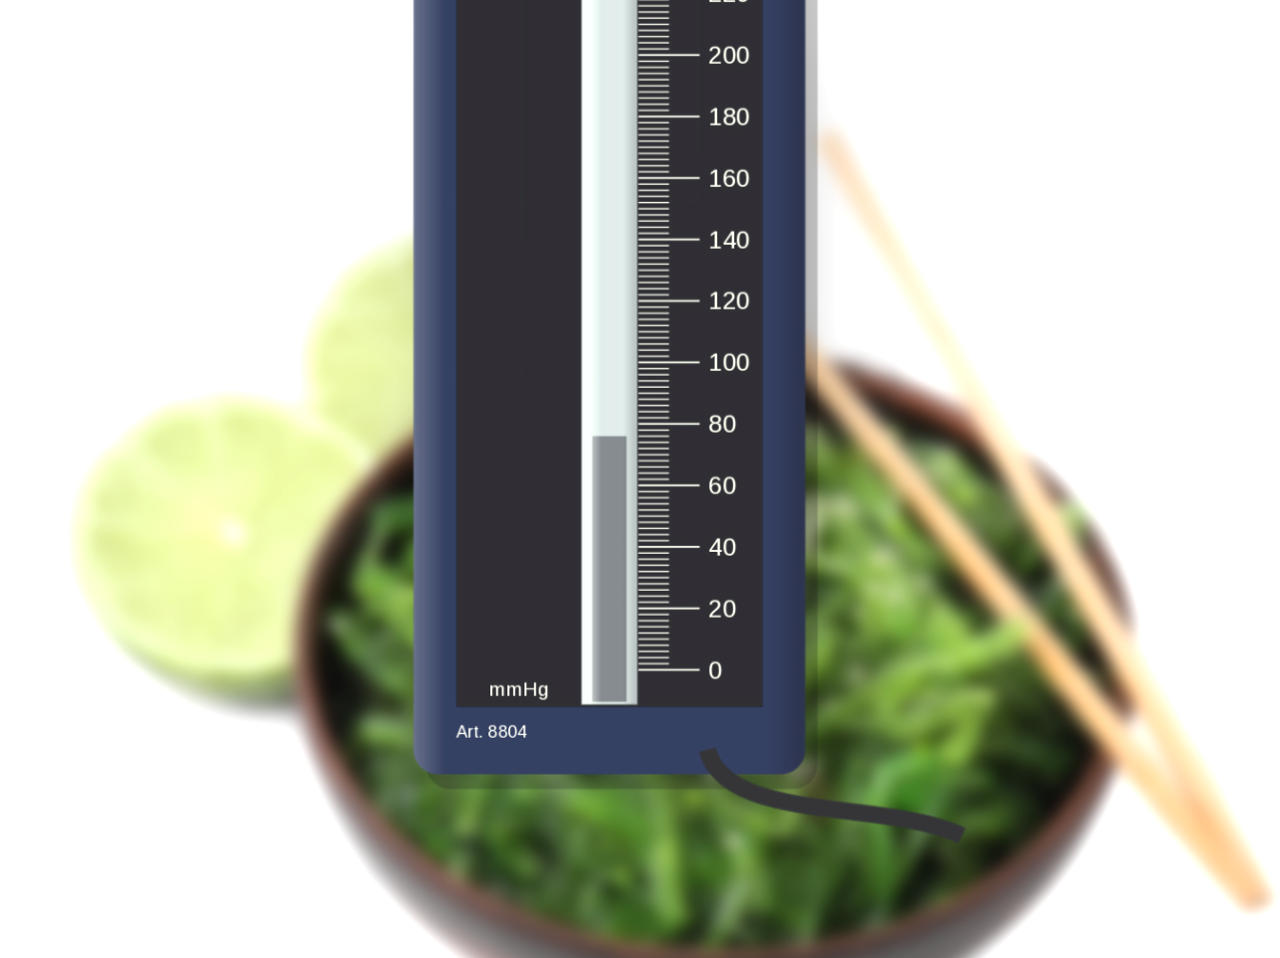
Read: 76 mmHg
